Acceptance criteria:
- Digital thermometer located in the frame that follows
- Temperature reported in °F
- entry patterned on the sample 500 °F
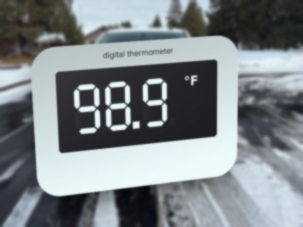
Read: 98.9 °F
